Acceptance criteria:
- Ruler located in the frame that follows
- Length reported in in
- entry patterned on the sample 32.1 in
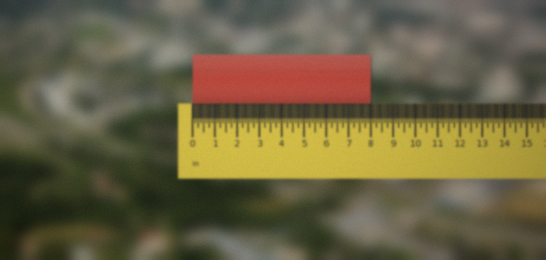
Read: 8 in
